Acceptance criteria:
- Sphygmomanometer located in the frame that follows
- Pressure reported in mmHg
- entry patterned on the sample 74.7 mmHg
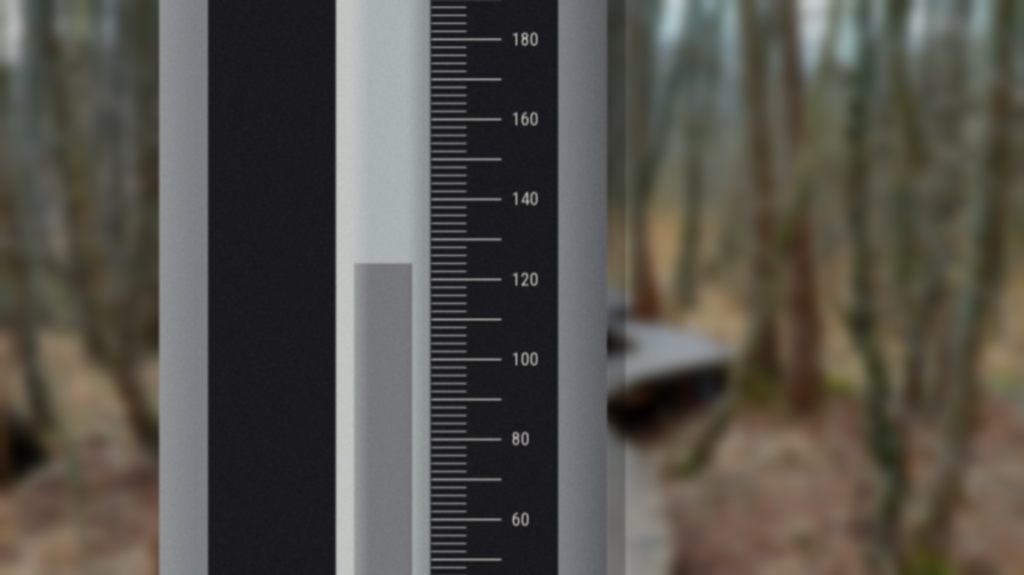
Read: 124 mmHg
